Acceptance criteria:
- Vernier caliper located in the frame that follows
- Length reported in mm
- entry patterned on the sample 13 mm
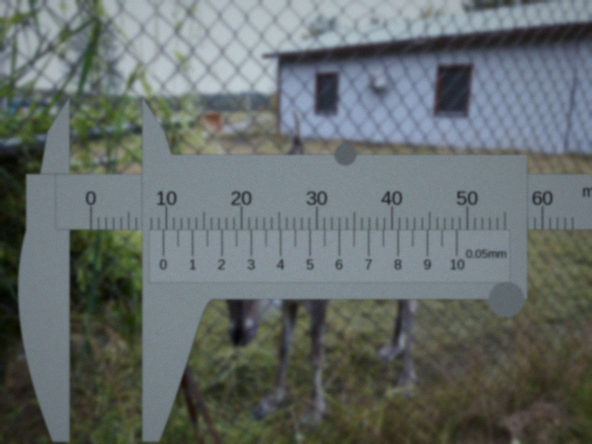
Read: 9.6 mm
